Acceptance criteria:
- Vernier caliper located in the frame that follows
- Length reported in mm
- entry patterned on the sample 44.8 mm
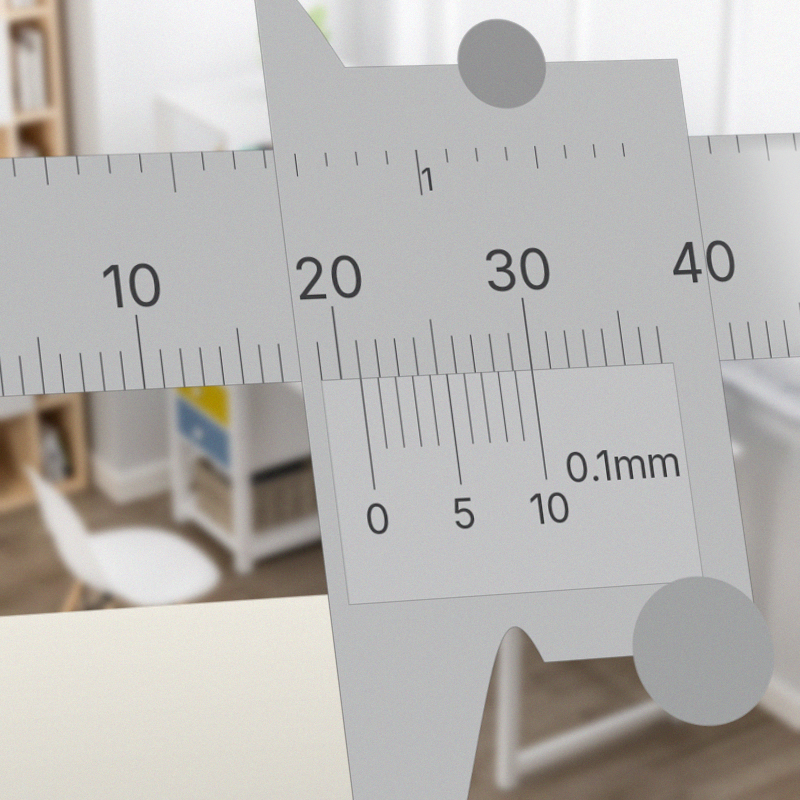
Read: 21.0 mm
